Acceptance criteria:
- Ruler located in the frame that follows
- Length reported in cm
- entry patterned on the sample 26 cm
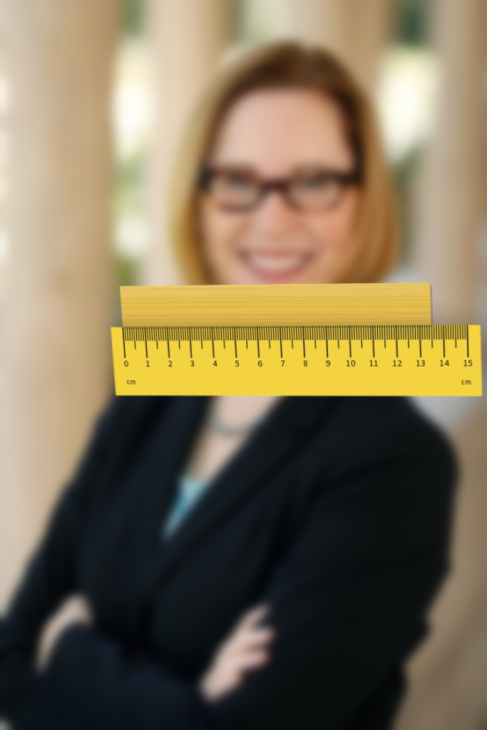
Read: 13.5 cm
